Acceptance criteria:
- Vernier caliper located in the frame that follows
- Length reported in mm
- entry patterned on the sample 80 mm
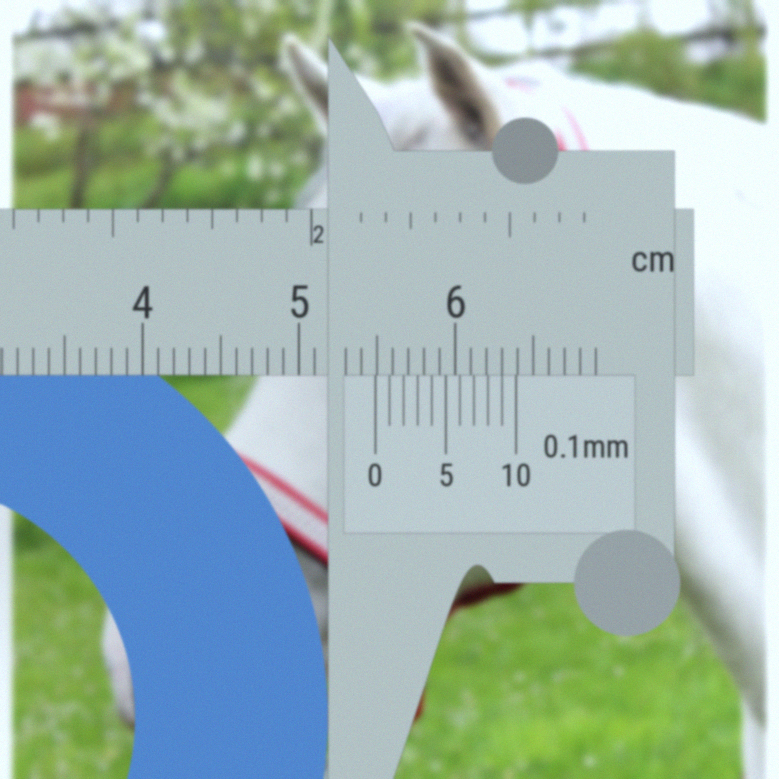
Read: 54.9 mm
